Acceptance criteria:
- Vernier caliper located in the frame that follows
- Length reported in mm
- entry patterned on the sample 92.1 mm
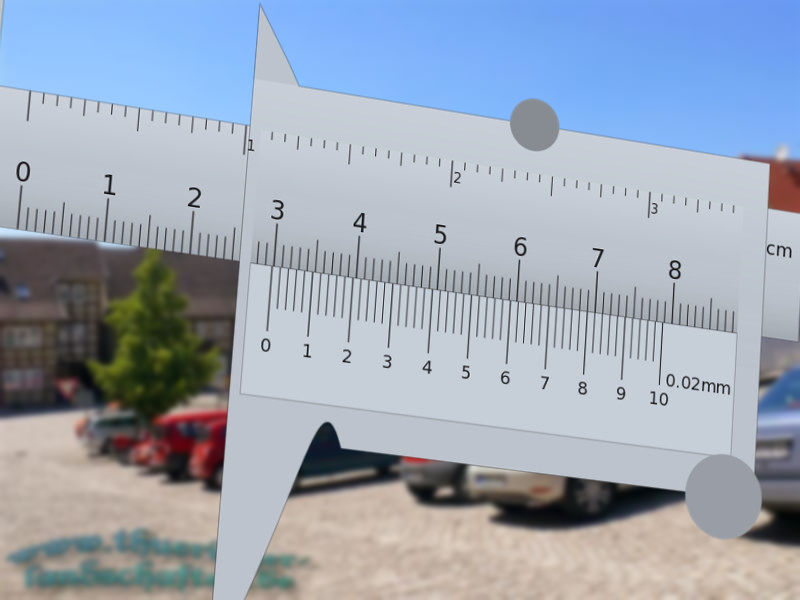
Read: 29.8 mm
